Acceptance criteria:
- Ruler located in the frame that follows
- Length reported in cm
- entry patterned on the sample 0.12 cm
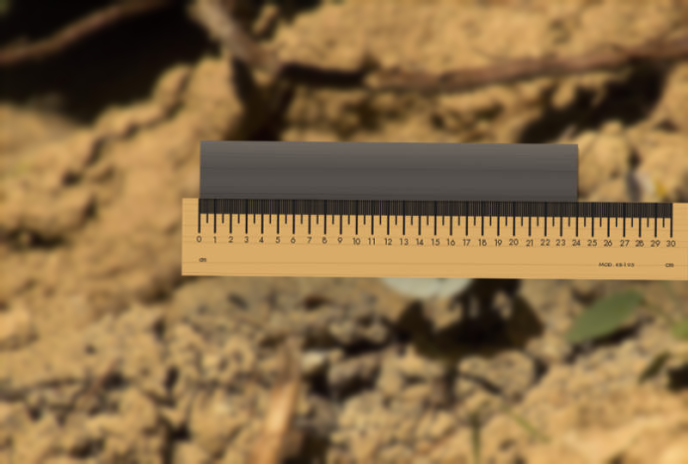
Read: 24 cm
